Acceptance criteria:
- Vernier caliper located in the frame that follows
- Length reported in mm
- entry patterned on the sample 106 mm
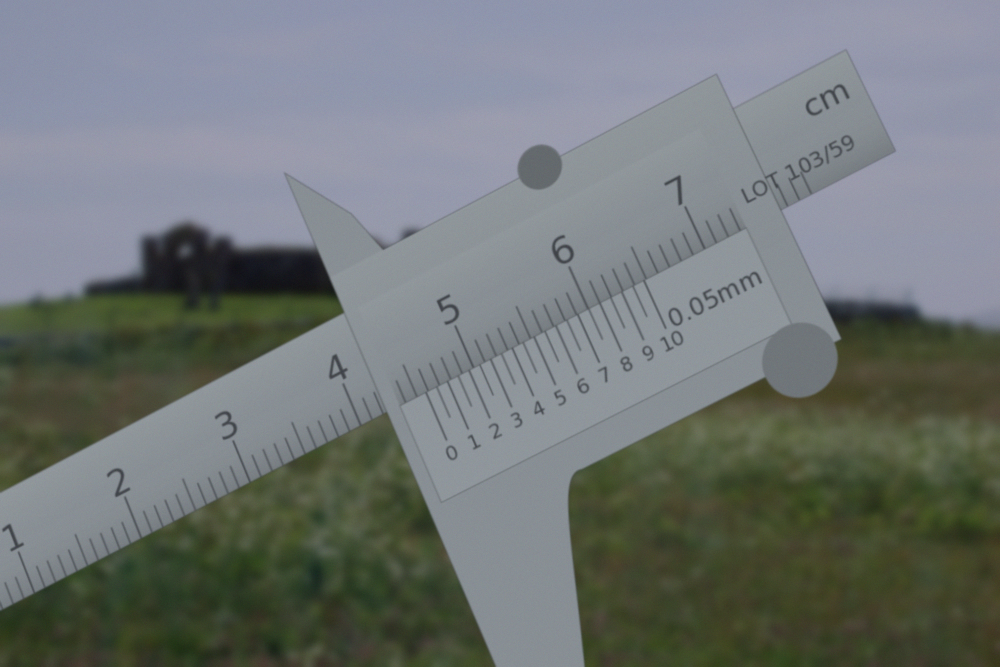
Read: 45.8 mm
